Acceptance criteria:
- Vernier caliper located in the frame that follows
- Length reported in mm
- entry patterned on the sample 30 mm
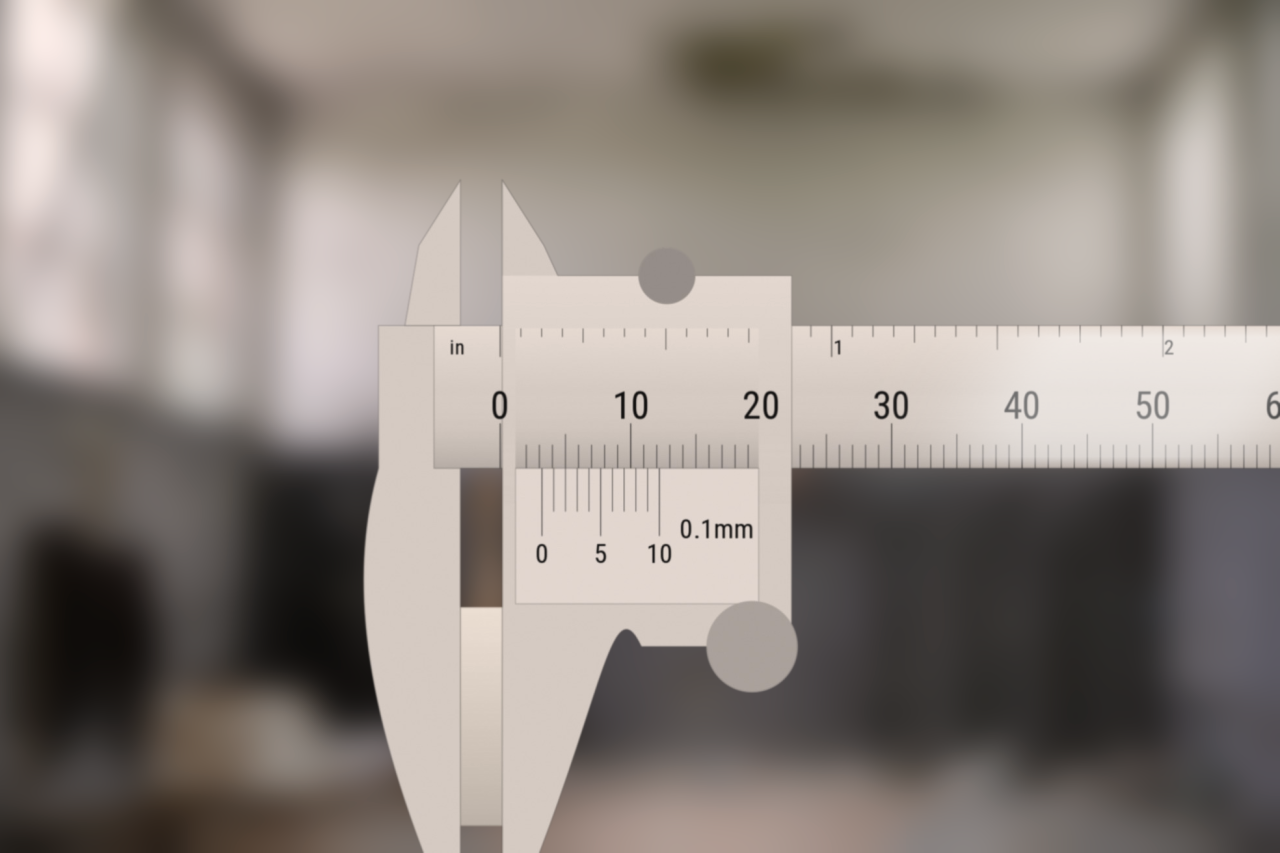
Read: 3.2 mm
